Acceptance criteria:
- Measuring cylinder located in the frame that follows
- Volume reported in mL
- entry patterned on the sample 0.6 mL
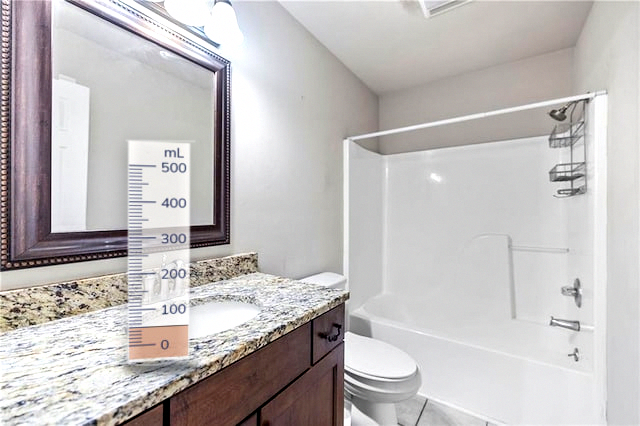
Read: 50 mL
